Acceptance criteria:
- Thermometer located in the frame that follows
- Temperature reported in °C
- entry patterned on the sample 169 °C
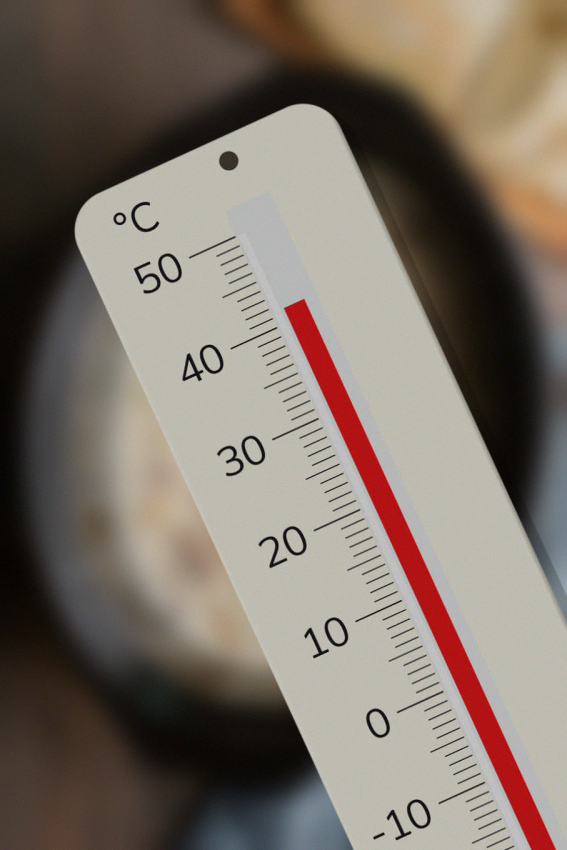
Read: 41.5 °C
